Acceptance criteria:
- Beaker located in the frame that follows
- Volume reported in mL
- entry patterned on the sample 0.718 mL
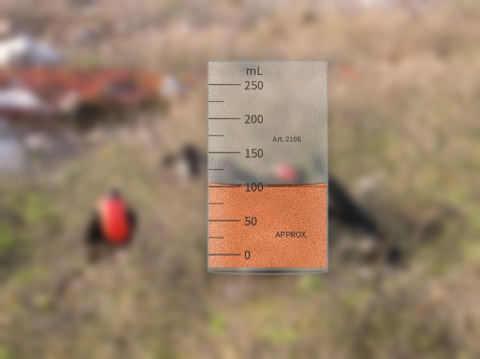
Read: 100 mL
